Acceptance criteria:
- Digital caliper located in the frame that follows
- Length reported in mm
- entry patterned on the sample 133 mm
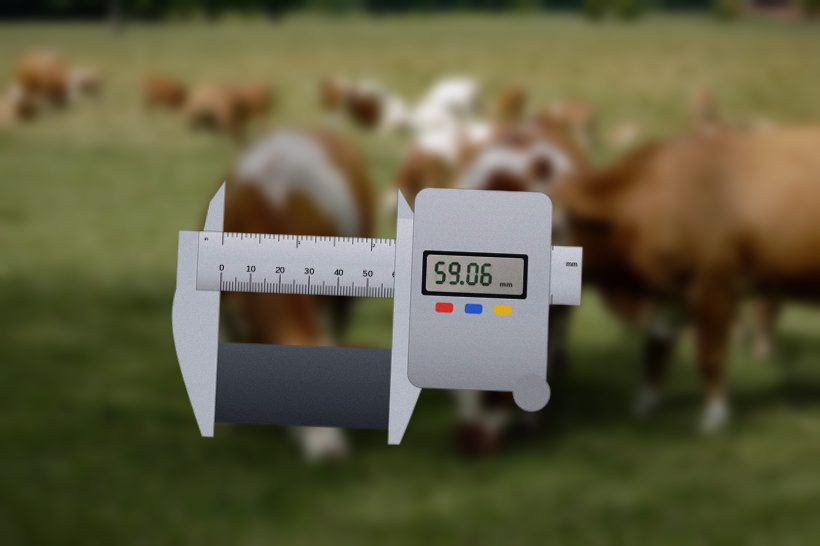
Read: 59.06 mm
